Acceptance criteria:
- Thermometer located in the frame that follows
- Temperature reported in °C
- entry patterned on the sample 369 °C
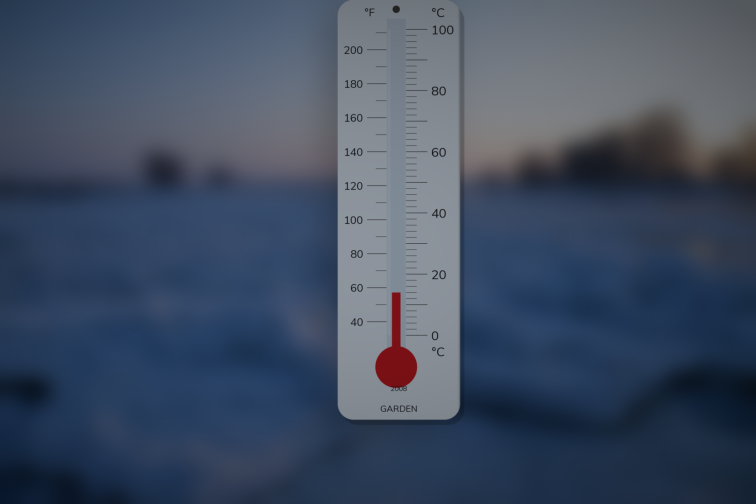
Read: 14 °C
